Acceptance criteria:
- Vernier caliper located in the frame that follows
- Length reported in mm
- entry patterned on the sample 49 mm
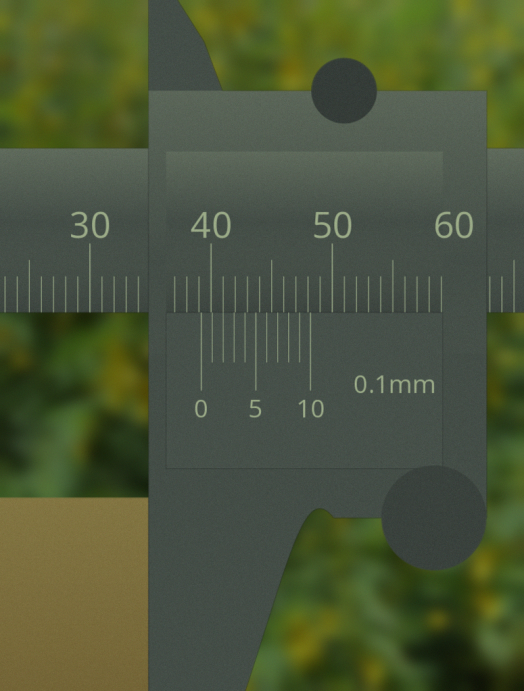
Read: 39.2 mm
